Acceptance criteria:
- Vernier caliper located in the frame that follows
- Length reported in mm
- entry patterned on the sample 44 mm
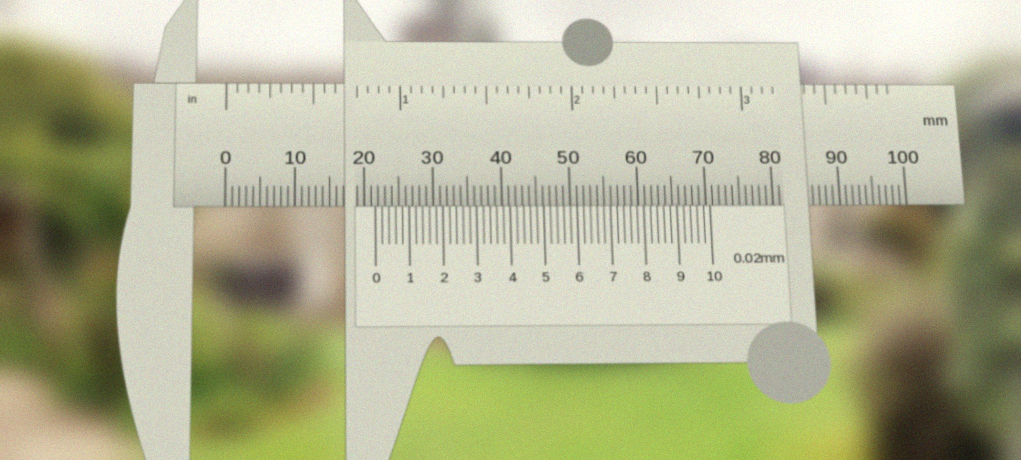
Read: 21.6 mm
